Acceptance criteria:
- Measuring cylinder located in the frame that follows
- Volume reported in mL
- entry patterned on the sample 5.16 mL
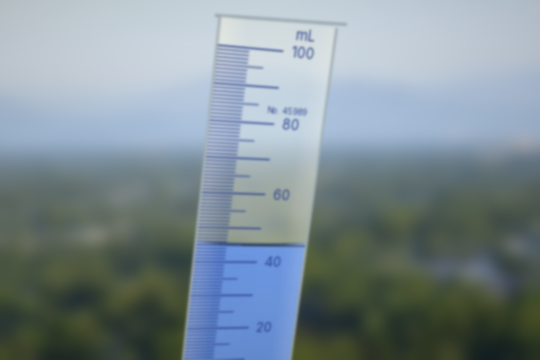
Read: 45 mL
